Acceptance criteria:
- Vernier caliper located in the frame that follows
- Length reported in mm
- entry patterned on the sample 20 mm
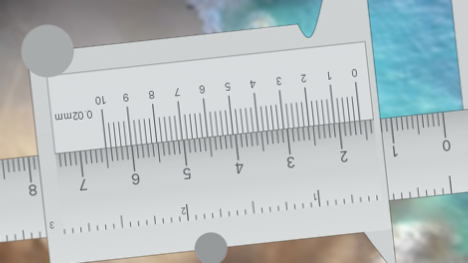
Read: 16.0 mm
